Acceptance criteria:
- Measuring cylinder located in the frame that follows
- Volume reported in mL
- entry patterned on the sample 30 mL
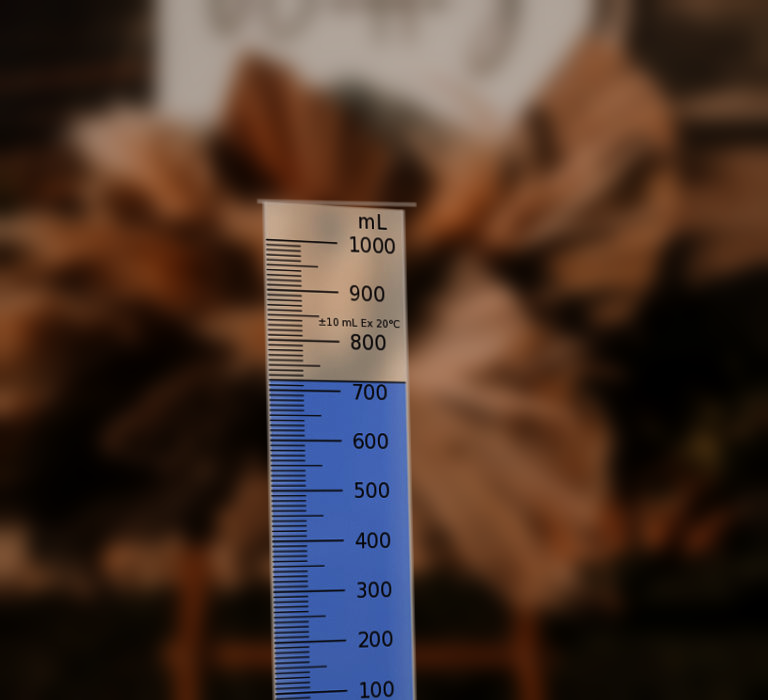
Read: 720 mL
